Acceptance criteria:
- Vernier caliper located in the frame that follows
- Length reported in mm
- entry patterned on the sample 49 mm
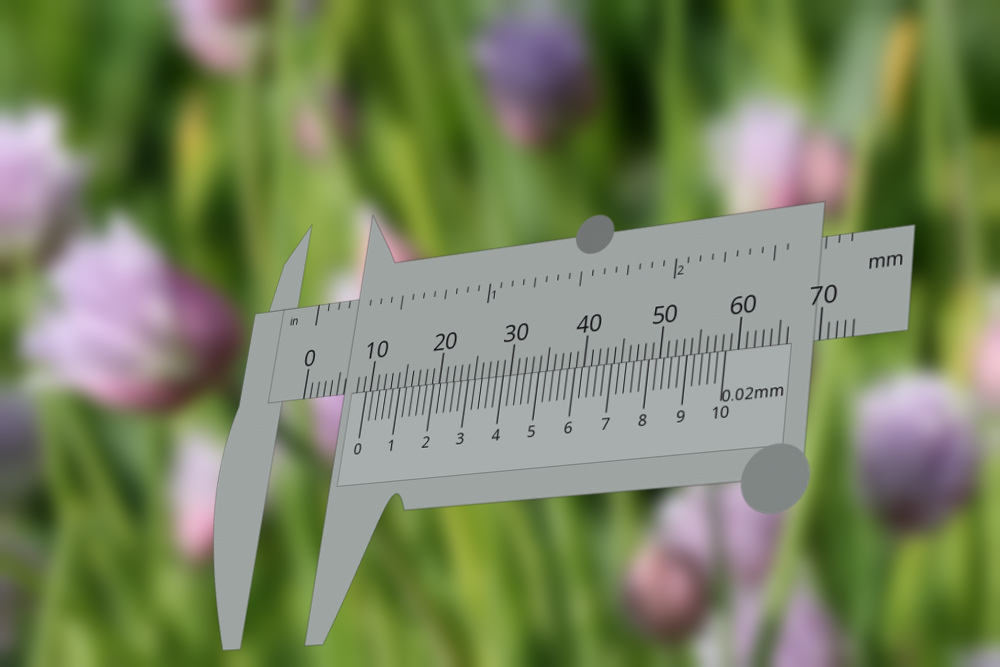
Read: 9.4 mm
